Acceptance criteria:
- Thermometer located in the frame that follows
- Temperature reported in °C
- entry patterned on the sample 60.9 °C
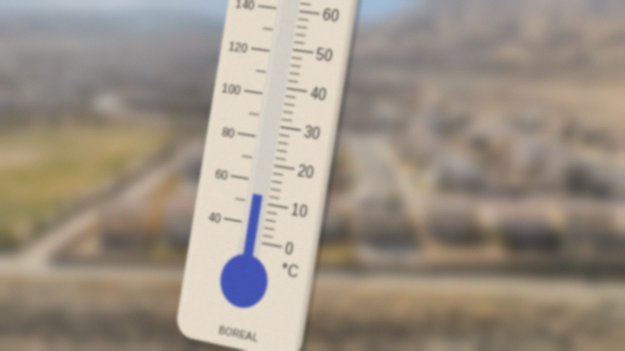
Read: 12 °C
